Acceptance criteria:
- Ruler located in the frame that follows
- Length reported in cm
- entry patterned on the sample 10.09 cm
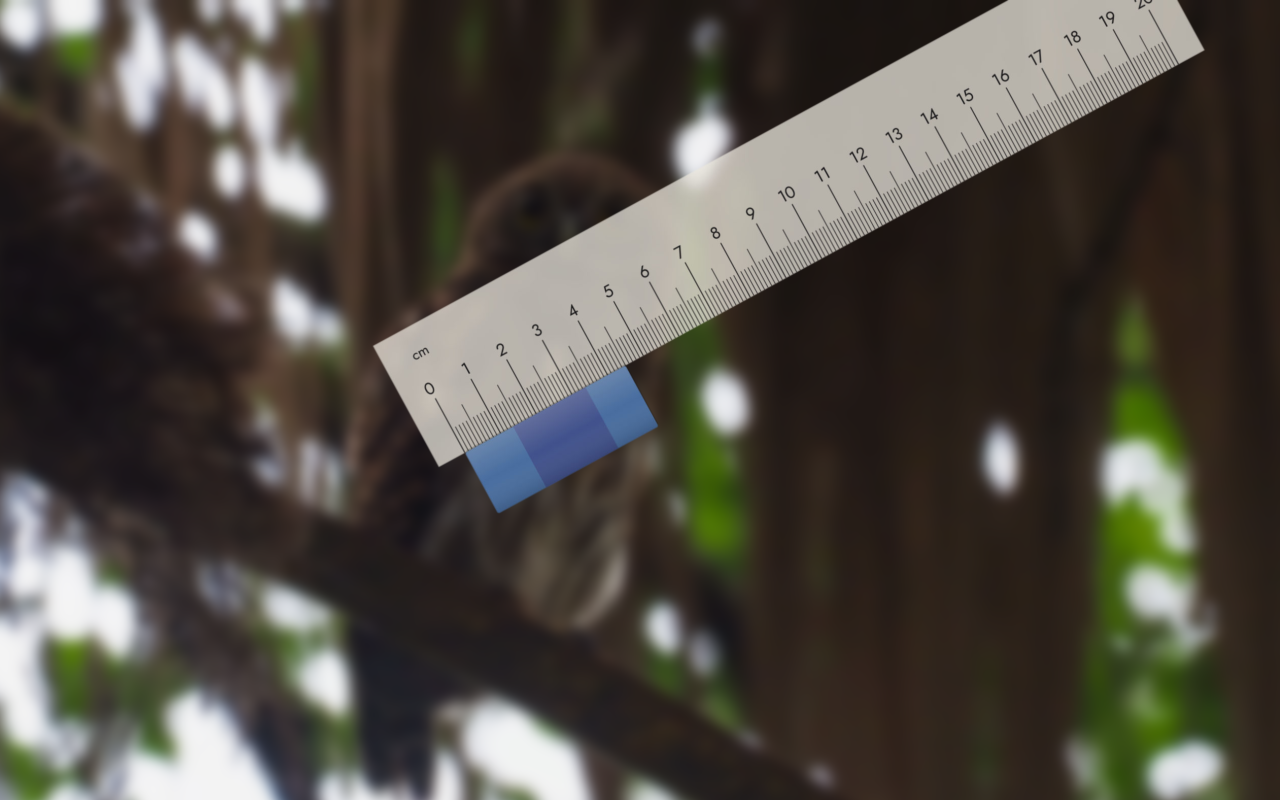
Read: 4.5 cm
